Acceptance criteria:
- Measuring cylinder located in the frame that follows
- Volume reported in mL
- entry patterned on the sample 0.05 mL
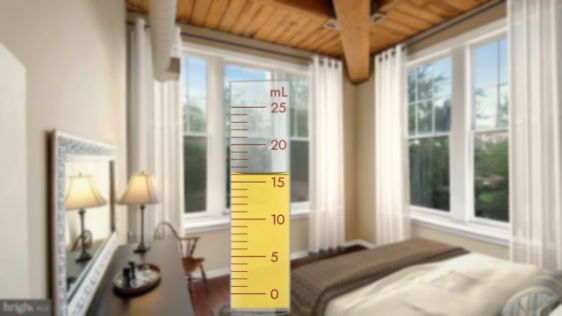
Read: 16 mL
